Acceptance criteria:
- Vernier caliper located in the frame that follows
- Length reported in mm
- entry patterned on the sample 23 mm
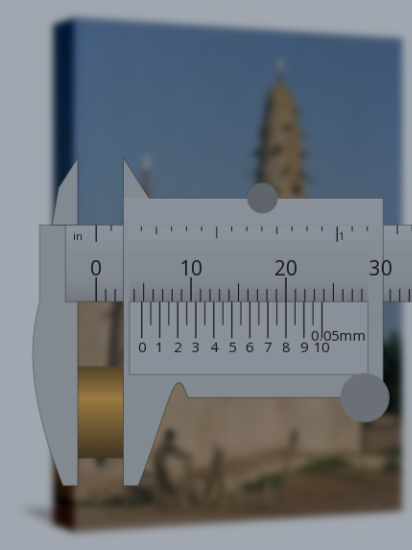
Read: 4.8 mm
